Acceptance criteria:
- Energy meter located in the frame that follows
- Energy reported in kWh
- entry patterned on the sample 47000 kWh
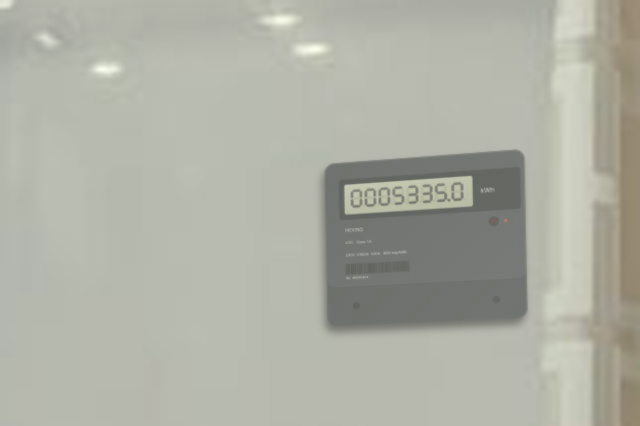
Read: 5335.0 kWh
